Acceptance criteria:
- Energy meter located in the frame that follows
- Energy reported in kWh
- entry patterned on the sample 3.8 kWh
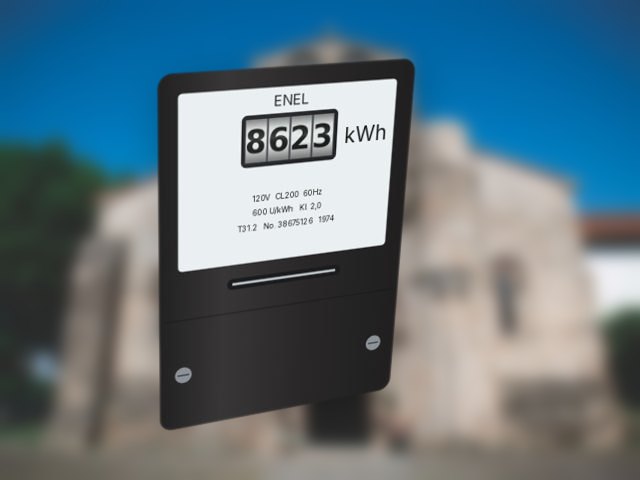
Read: 8623 kWh
